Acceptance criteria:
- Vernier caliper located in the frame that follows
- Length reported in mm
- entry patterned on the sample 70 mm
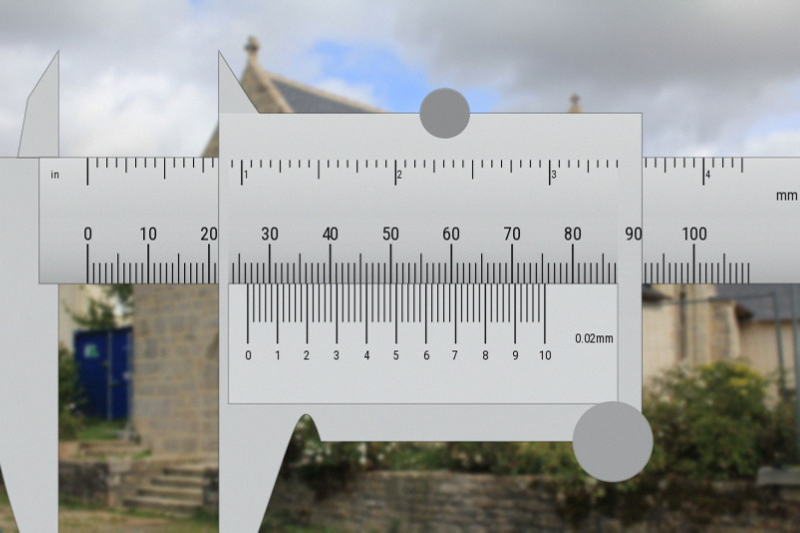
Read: 26.4 mm
